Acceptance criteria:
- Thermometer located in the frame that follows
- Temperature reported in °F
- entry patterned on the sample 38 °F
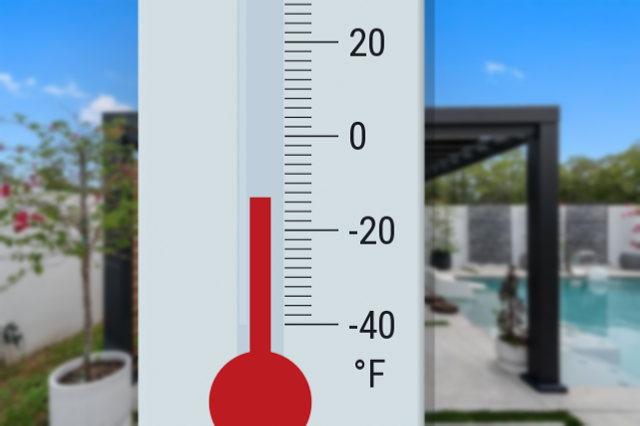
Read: -13 °F
